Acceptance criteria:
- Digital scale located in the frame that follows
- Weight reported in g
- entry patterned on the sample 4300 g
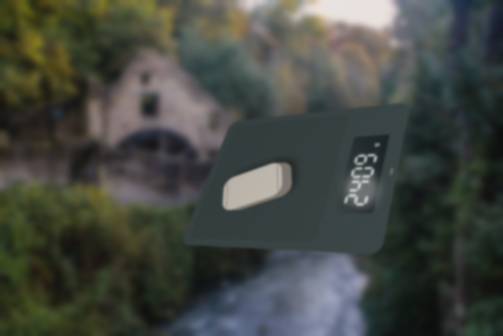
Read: 2409 g
